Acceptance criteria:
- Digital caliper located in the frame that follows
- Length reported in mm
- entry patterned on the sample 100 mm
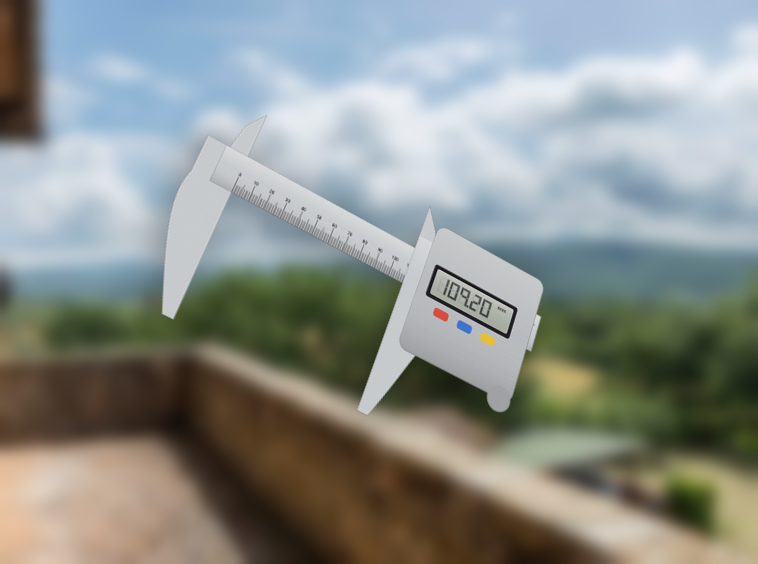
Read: 109.20 mm
